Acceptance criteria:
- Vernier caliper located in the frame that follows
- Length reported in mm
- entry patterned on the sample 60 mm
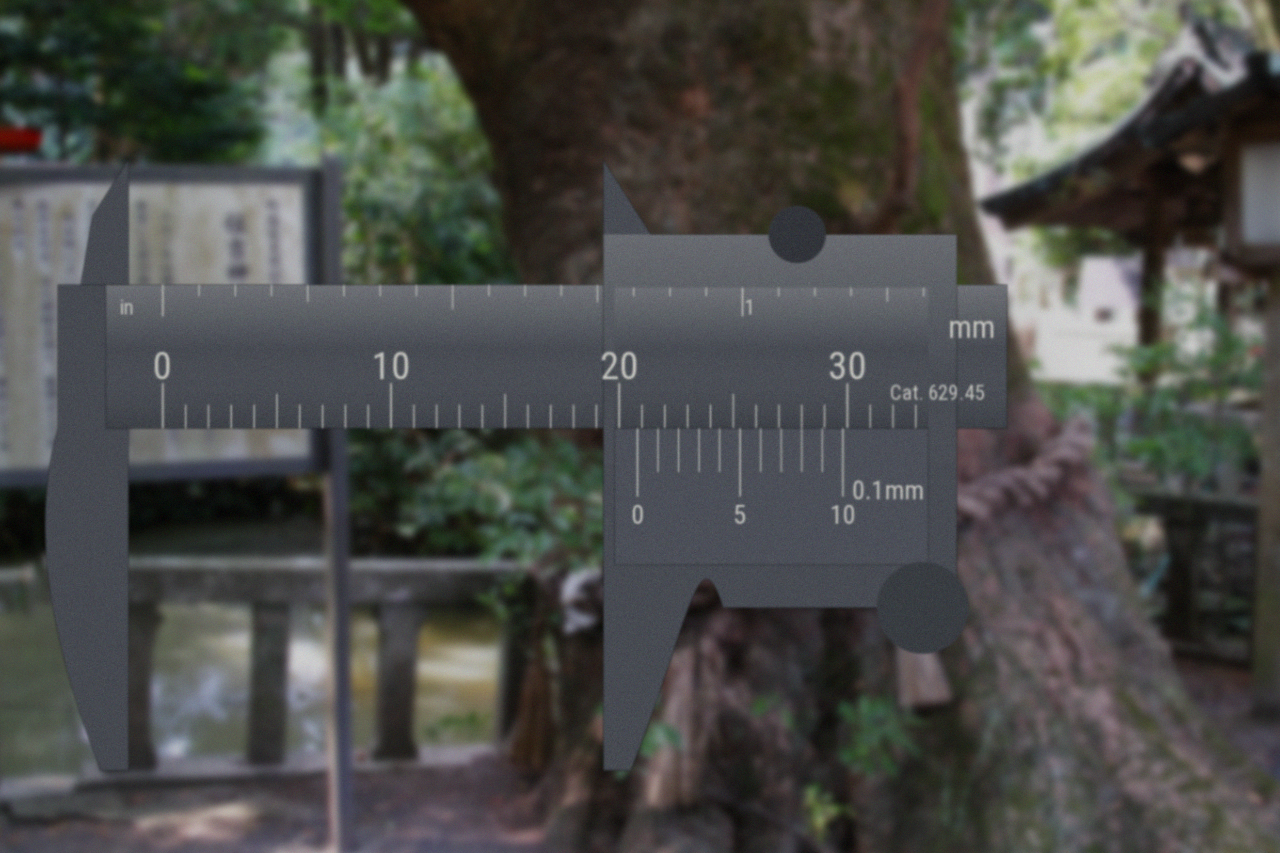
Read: 20.8 mm
